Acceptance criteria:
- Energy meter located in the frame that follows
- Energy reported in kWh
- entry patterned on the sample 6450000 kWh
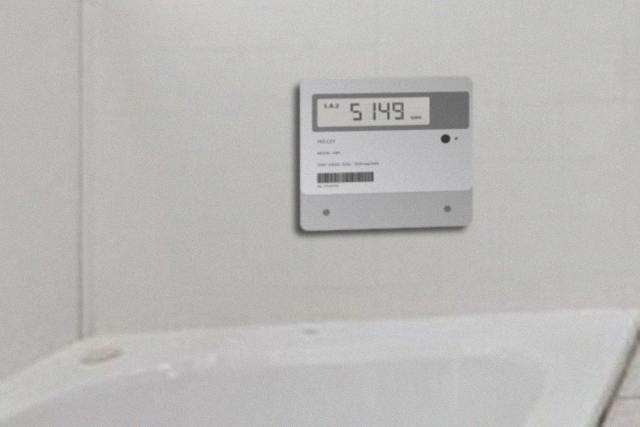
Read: 5149 kWh
